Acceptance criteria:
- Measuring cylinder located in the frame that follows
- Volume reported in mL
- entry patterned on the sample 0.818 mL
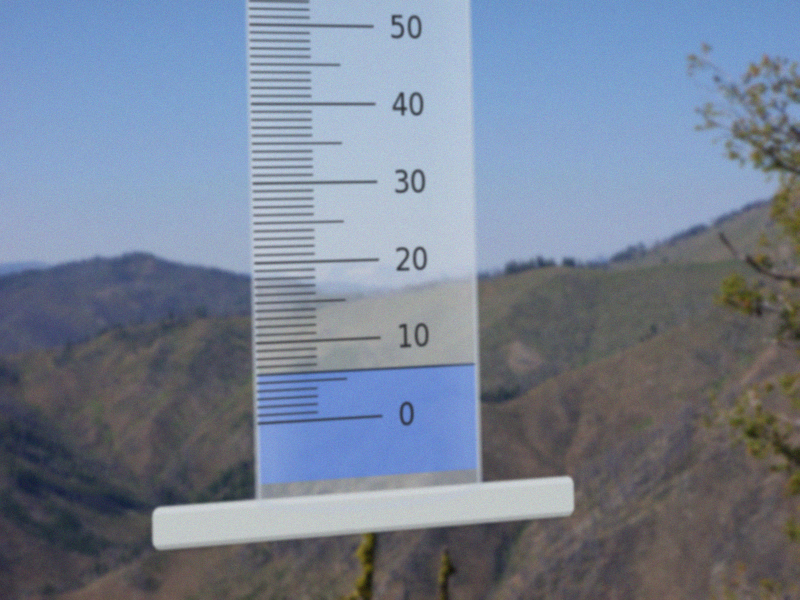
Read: 6 mL
